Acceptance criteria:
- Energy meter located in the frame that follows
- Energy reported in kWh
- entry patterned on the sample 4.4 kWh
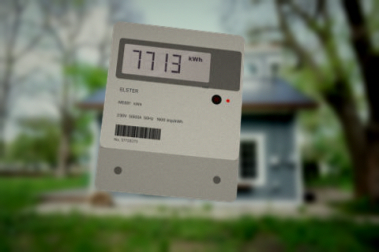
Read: 7713 kWh
